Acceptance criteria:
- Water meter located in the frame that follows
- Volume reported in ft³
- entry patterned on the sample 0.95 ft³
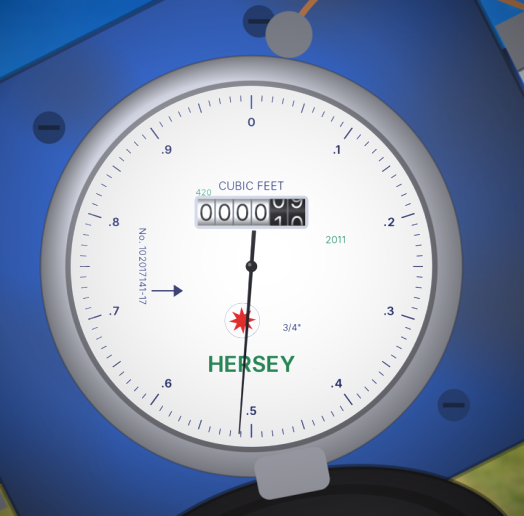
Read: 9.51 ft³
